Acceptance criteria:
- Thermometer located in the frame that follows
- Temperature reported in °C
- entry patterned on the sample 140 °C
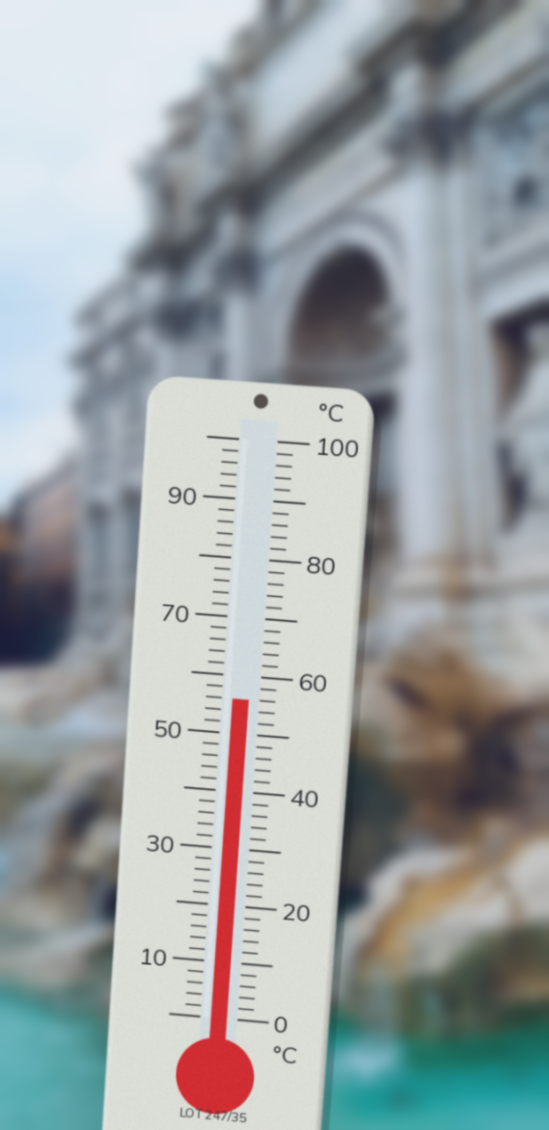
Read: 56 °C
